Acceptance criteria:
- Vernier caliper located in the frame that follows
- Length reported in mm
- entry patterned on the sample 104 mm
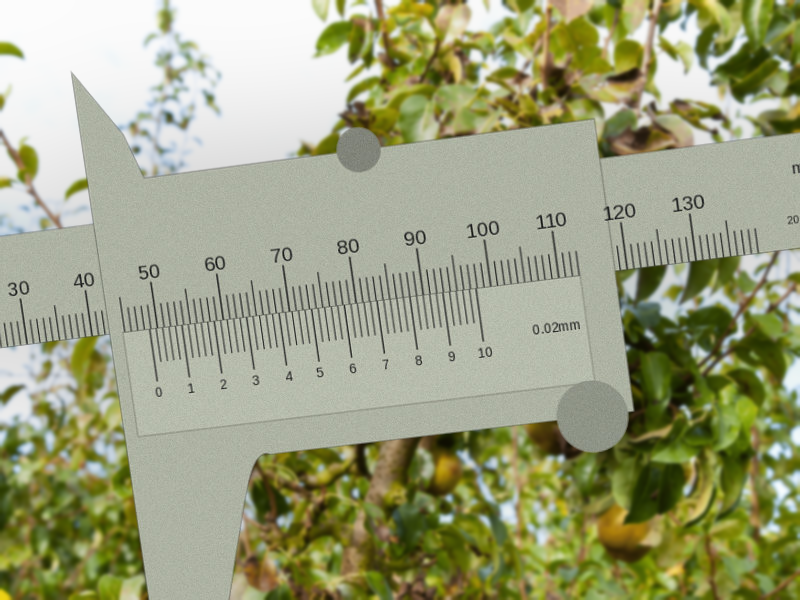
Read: 48.8 mm
